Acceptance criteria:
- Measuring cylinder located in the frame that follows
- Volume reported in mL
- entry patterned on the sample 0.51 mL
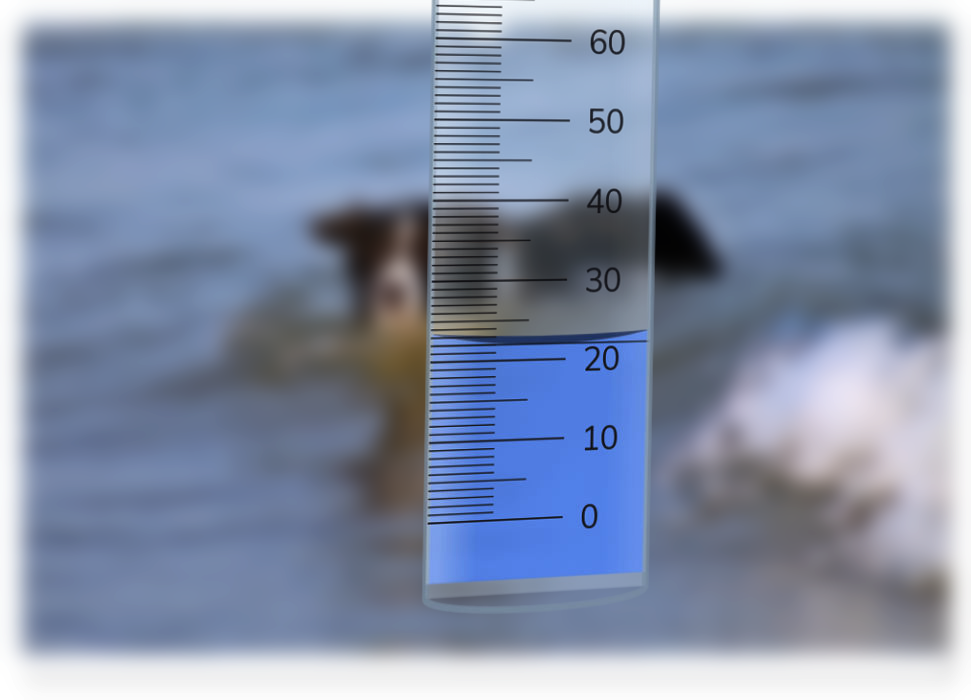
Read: 22 mL
